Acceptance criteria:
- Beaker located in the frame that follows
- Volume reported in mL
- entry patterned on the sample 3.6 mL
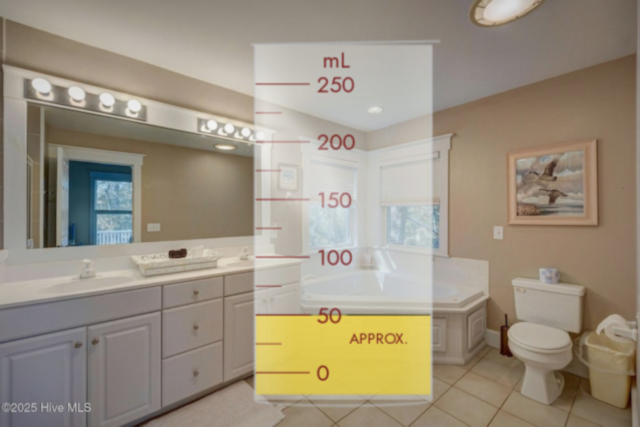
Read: 50 mL
